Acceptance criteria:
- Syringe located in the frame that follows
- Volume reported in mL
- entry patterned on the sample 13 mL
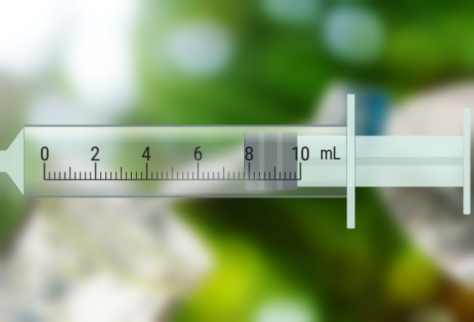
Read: 7.8 mL
